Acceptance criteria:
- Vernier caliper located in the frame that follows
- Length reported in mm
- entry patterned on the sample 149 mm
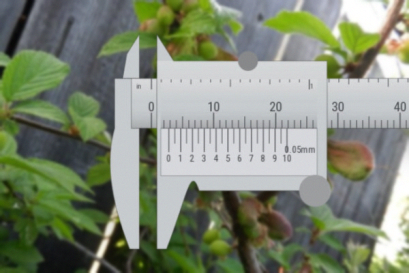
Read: 2.8 mm
